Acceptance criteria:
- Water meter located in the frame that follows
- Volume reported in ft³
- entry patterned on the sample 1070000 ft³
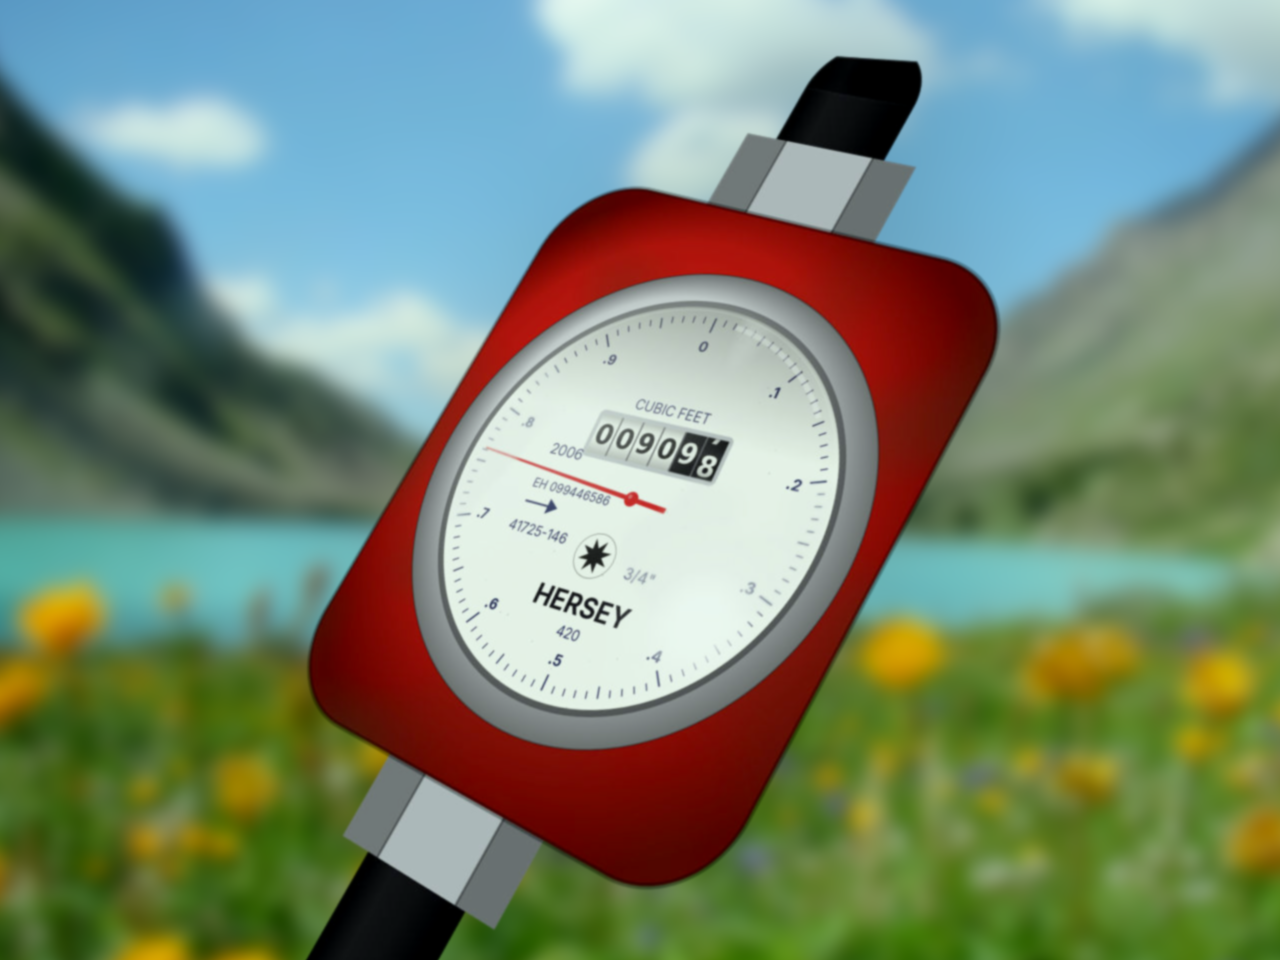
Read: 9097.76 ft³
